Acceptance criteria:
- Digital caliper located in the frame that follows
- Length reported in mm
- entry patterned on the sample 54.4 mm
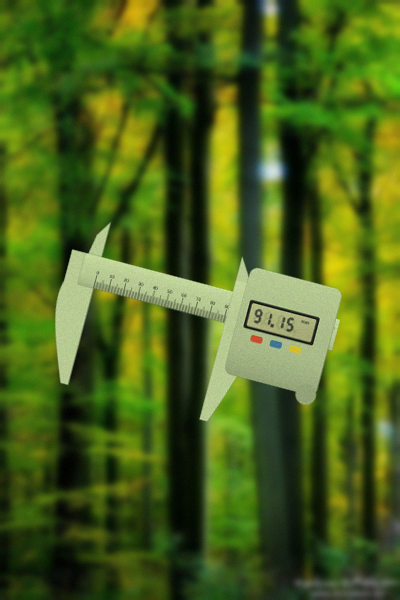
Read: 91.15 mm
